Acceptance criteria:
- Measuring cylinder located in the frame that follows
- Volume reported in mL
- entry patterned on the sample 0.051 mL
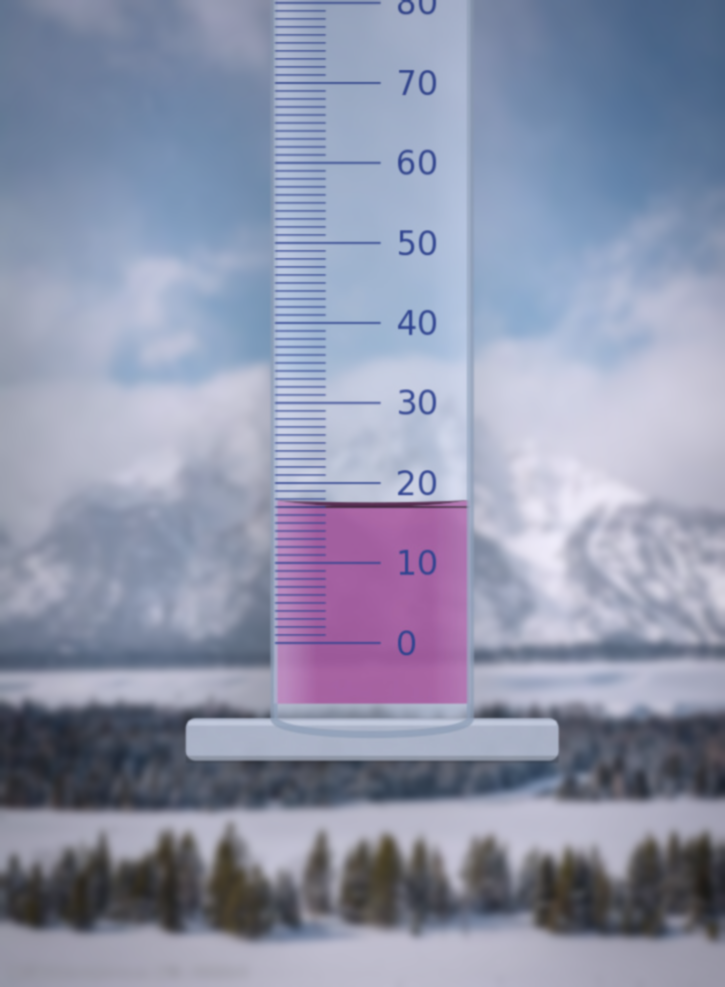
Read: 17 mL
